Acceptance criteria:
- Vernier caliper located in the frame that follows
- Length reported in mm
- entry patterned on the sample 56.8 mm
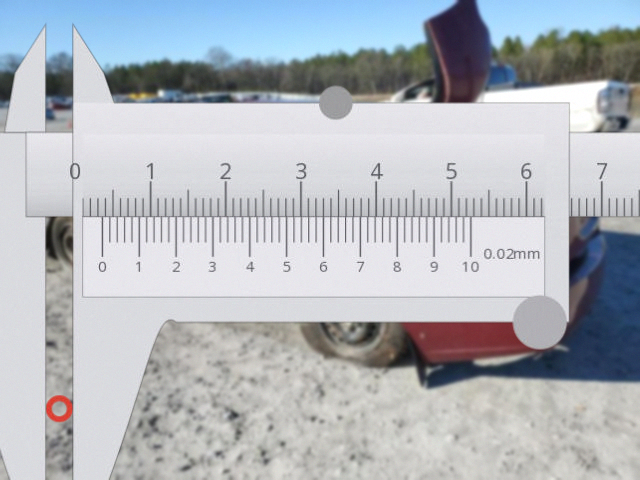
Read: 3.6 mm
